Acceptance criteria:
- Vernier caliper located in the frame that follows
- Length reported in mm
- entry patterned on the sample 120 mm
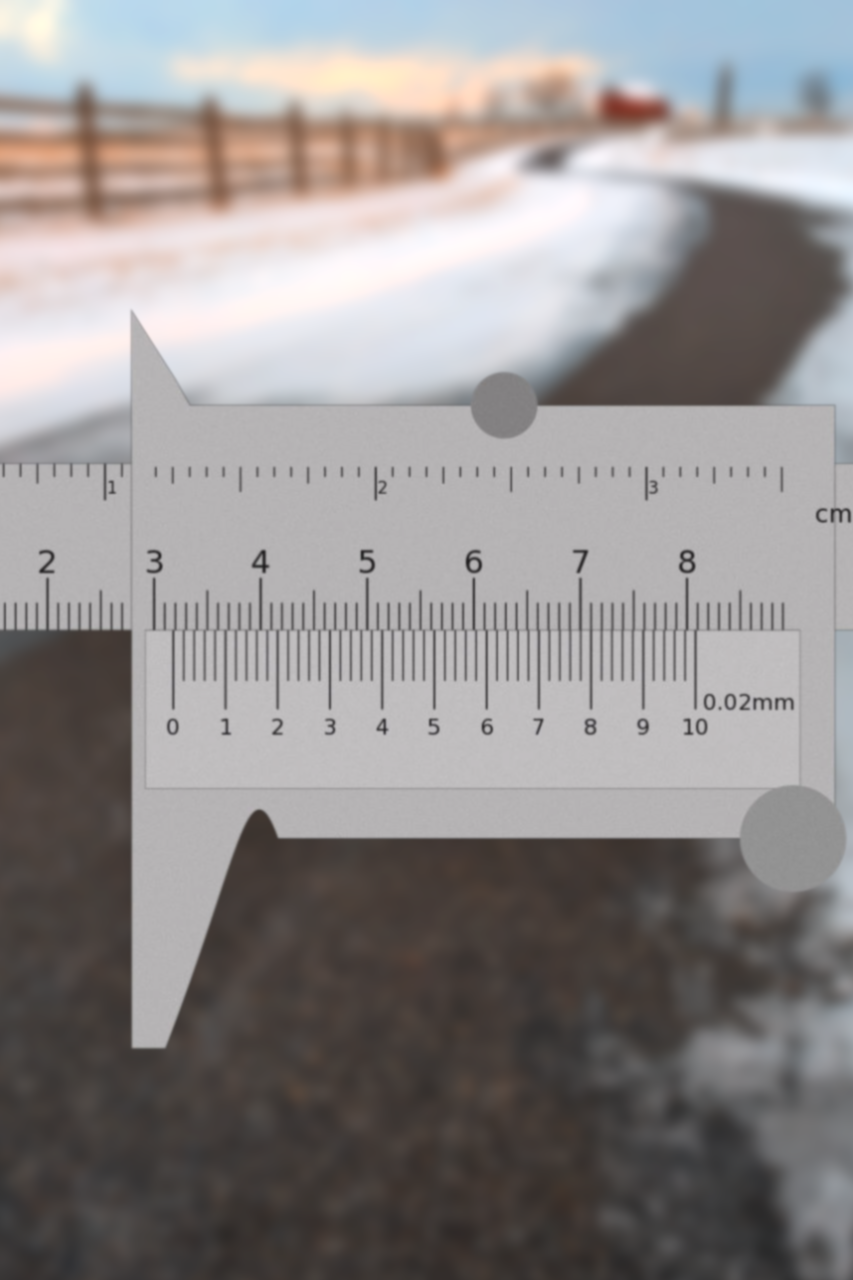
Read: 31.8 mm
